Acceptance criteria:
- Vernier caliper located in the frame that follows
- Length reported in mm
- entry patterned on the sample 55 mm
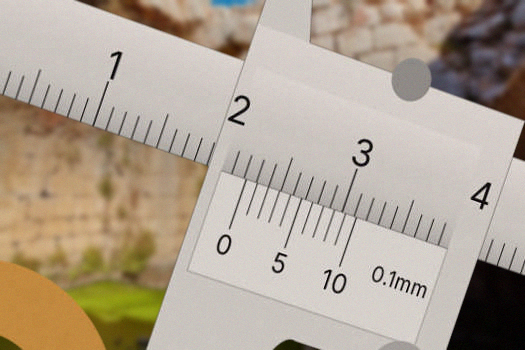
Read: 22.2 mm
